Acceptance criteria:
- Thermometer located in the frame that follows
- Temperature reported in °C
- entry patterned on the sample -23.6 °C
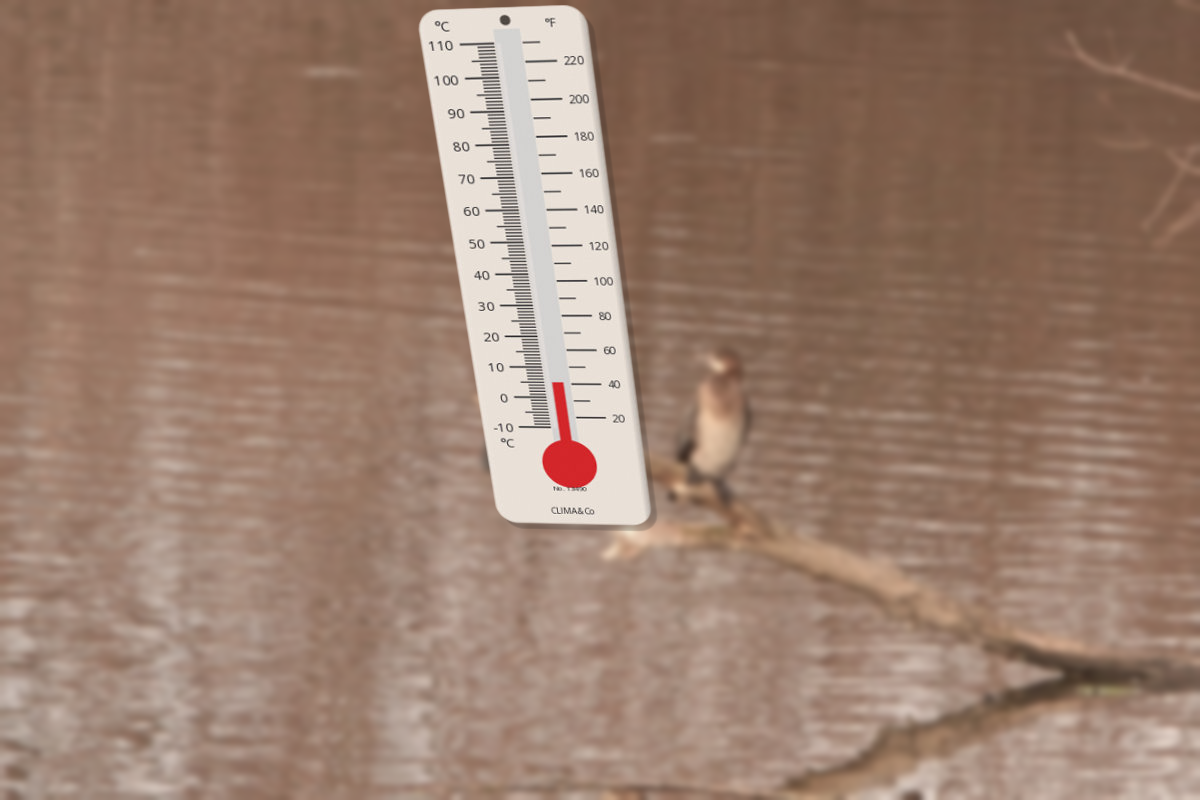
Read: 5 °C
